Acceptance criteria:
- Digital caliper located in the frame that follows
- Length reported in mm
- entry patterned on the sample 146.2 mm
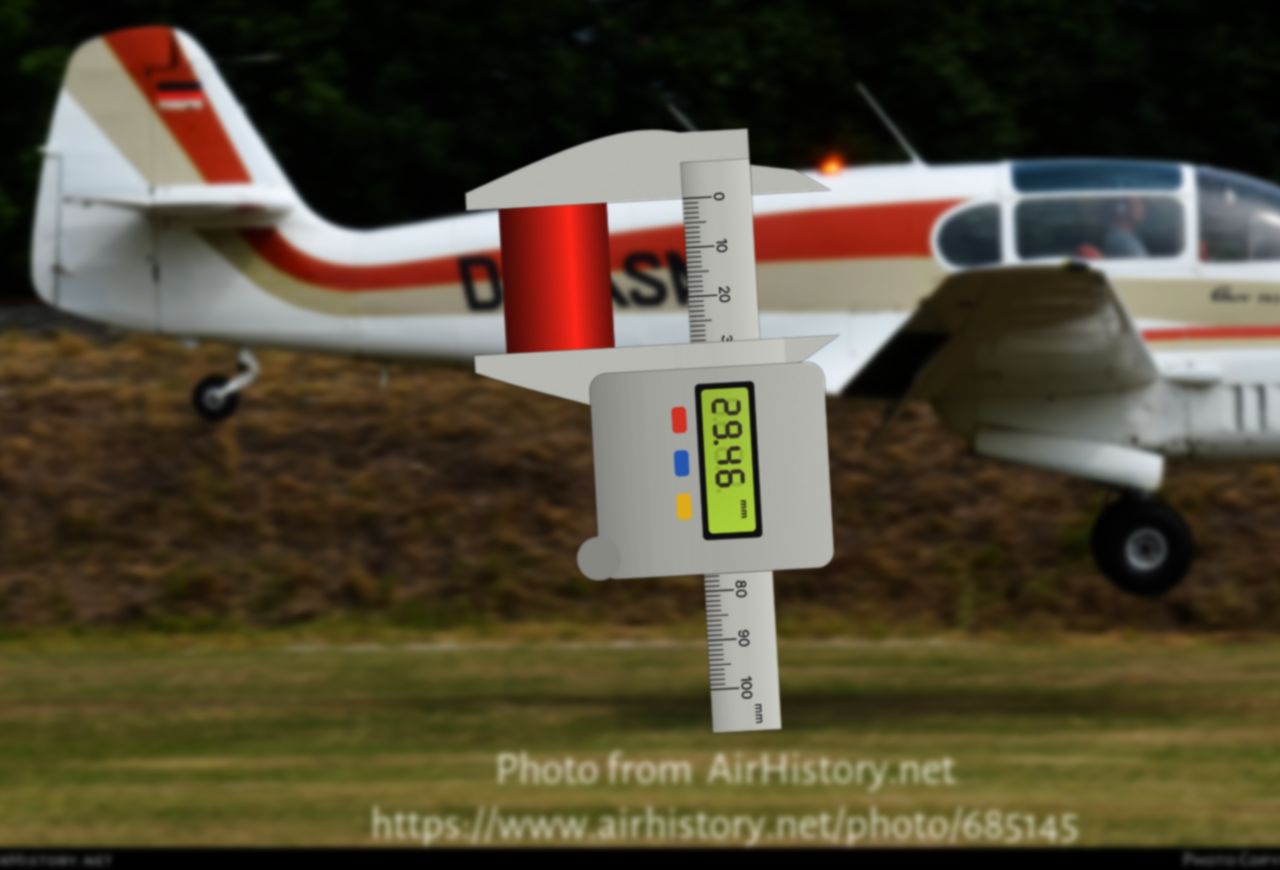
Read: 29.46 mm
